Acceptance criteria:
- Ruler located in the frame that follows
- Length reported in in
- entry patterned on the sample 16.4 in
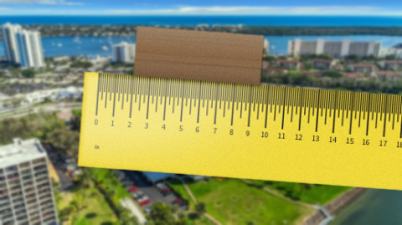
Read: 7.5 in
